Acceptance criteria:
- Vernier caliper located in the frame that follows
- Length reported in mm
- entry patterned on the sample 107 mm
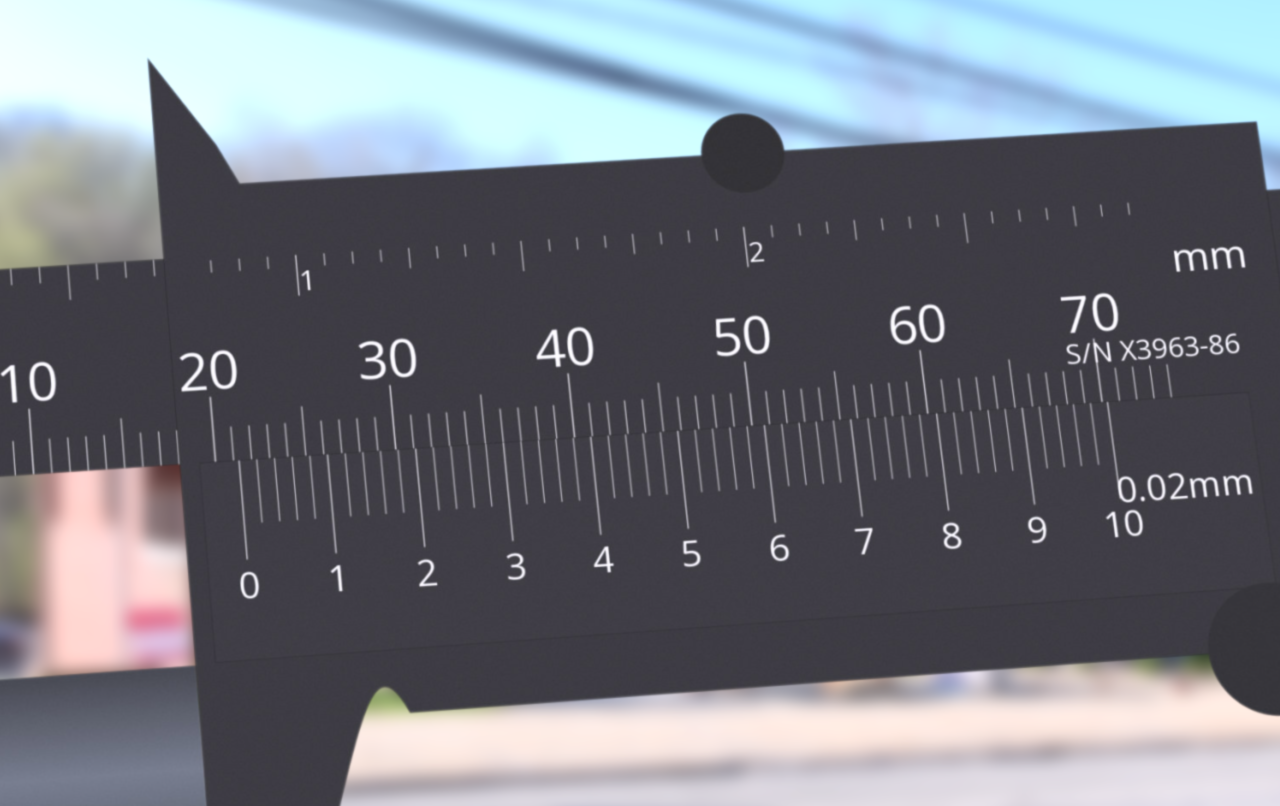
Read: 21.3 mm
